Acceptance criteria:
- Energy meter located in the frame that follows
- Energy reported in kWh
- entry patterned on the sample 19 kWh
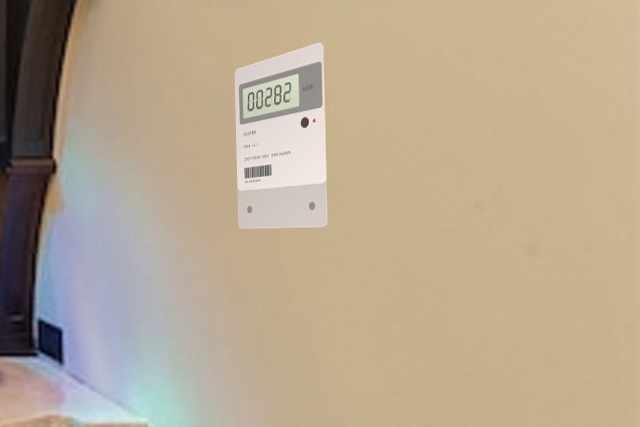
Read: 282 kWh
